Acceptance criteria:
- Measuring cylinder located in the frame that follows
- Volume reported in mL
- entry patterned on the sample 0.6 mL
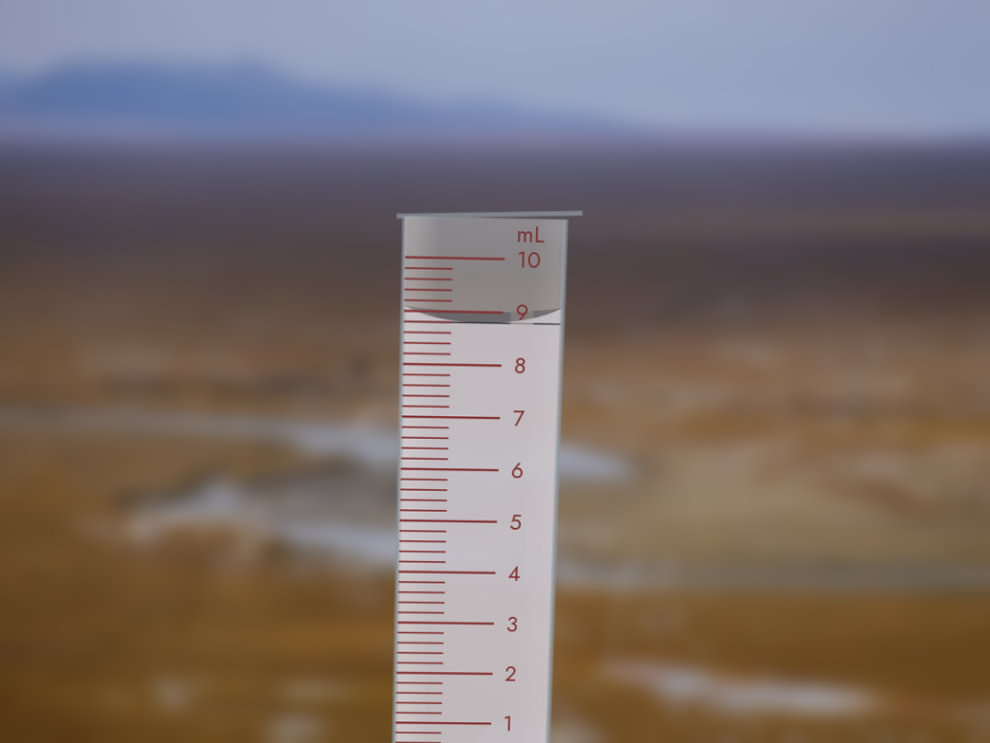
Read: 8.8 mL
